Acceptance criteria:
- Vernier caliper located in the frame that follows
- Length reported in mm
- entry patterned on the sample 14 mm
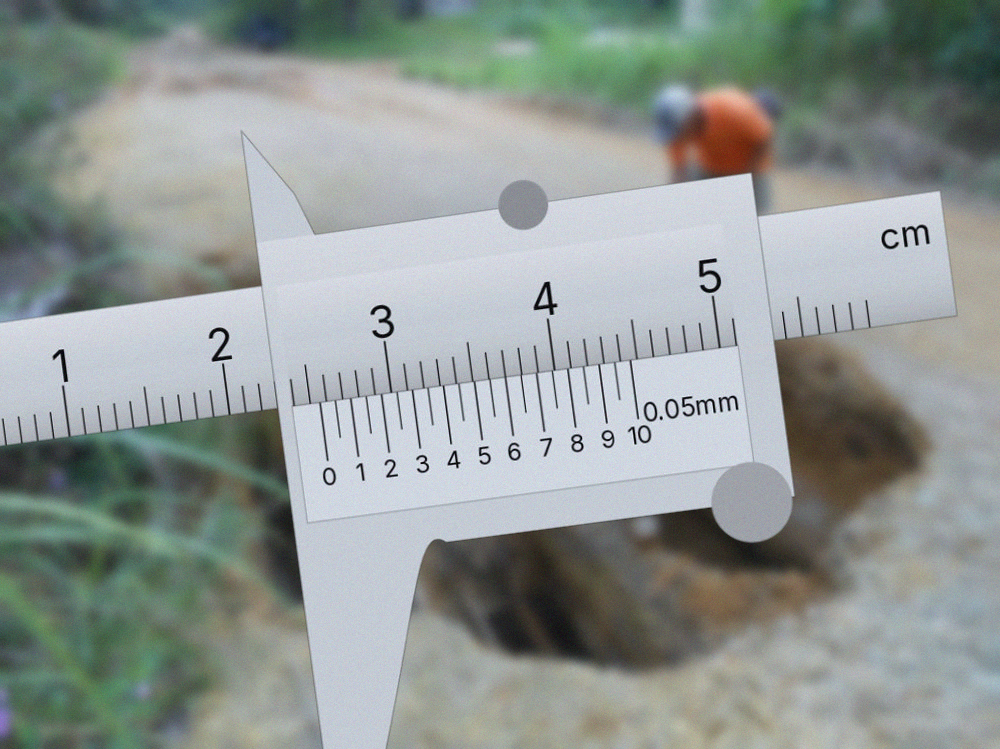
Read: 25.6 mm
